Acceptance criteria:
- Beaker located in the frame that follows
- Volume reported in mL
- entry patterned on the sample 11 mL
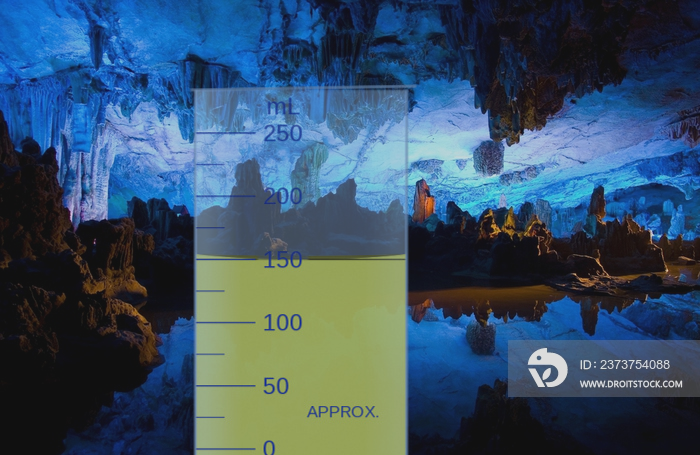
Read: 150 mL
